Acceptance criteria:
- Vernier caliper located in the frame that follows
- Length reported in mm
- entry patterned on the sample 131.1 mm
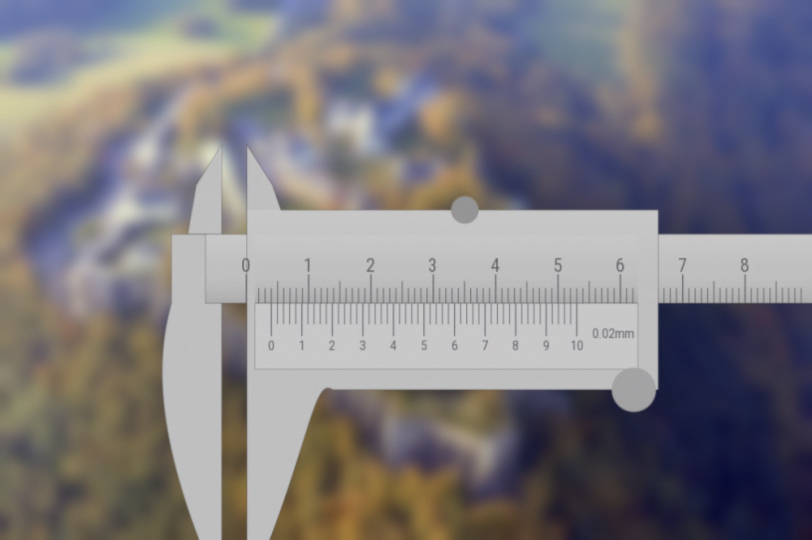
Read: 4.0 mm
